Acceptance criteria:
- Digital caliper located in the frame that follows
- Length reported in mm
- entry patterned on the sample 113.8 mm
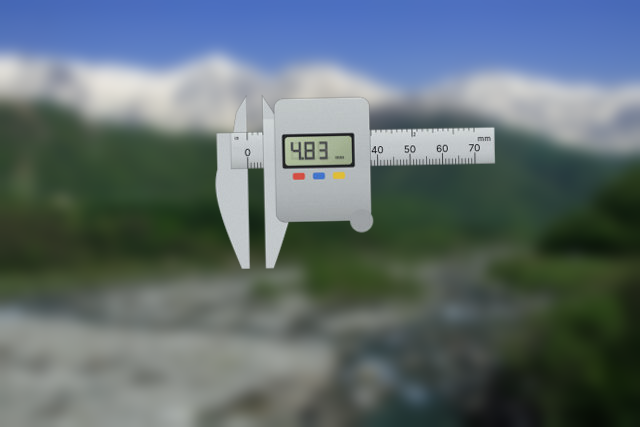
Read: 4.83 mm
